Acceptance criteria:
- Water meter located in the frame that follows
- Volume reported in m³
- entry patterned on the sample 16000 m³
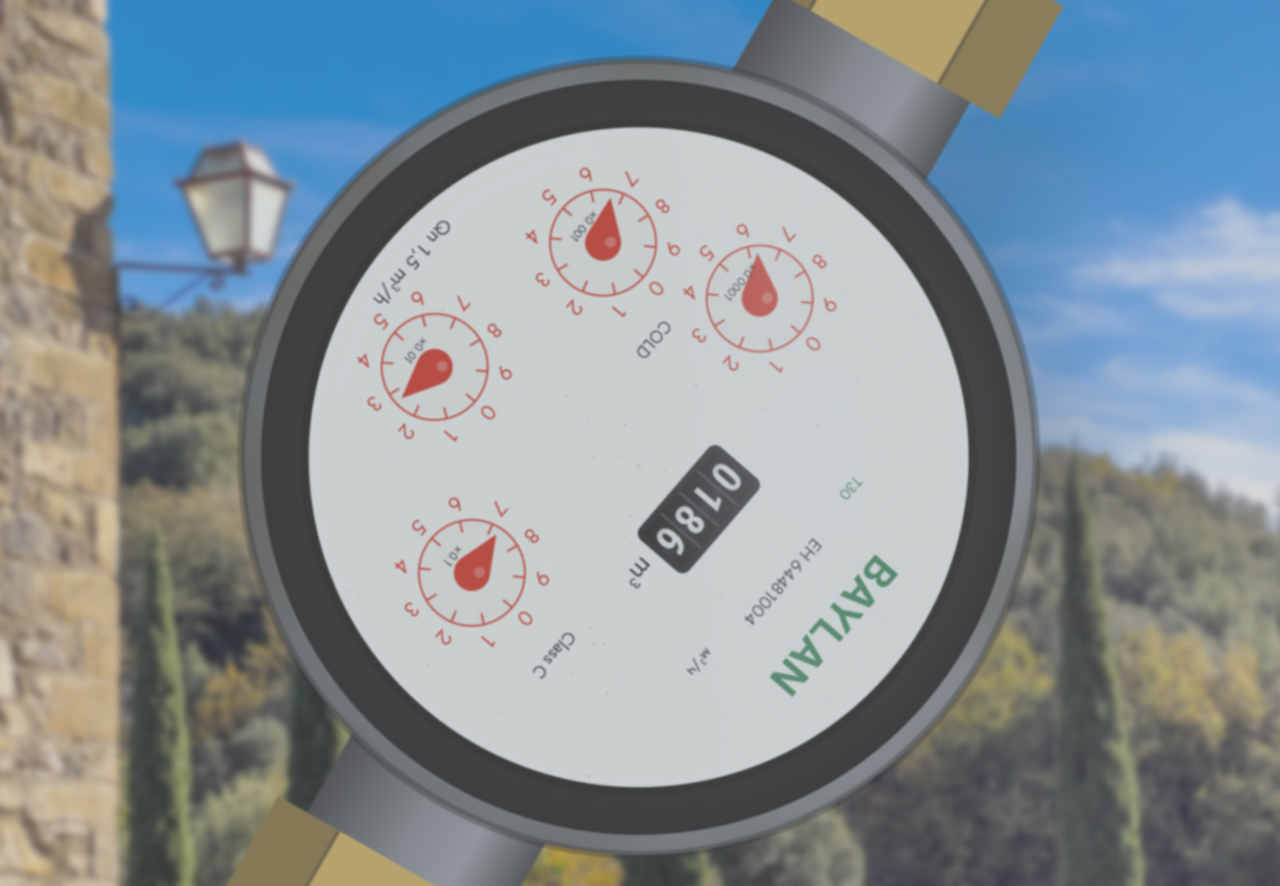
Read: 186.7266 m³
